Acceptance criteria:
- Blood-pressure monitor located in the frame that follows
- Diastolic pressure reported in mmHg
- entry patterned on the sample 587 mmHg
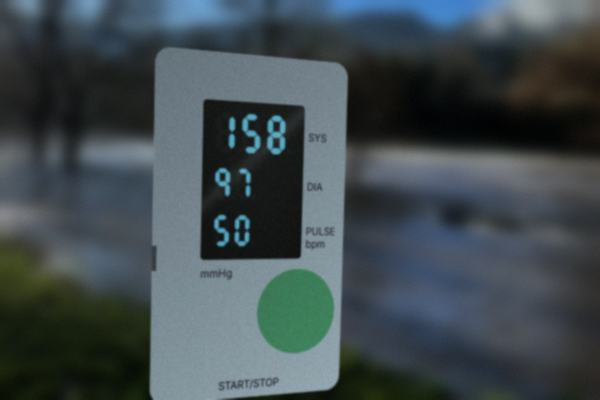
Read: 97 mmHg
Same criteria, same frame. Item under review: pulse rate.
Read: 50 bpm
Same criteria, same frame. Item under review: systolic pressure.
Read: 158 mmHg
